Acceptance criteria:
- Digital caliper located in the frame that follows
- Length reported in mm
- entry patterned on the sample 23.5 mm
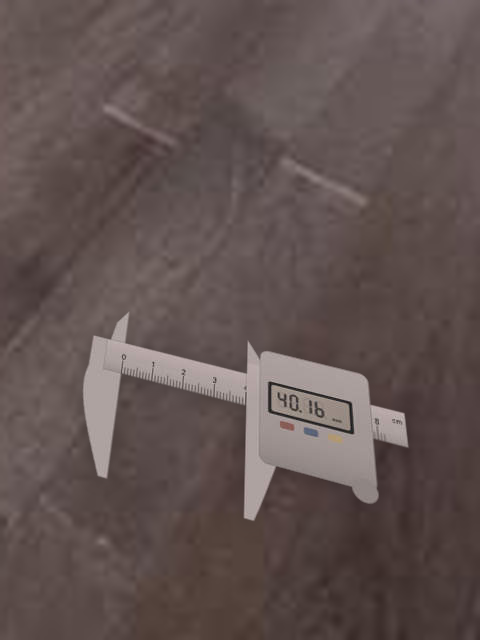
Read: 40.16 mm
